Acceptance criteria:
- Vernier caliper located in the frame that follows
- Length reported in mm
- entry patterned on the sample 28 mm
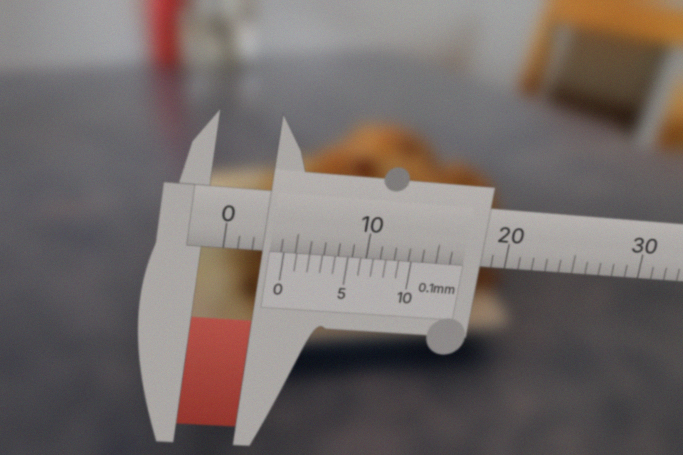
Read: 4.2 mm
